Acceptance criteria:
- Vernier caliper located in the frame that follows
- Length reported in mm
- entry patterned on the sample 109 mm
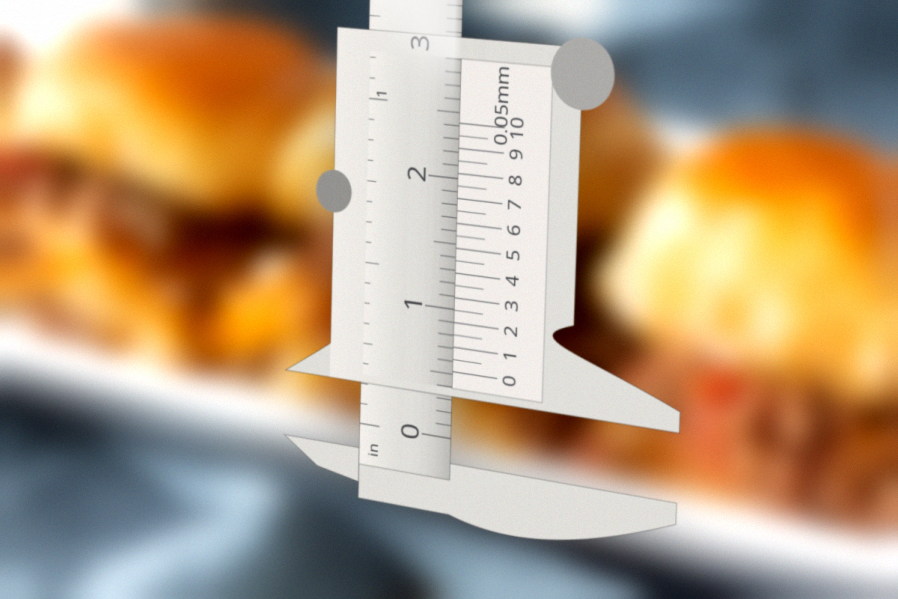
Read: 5.2 mm
